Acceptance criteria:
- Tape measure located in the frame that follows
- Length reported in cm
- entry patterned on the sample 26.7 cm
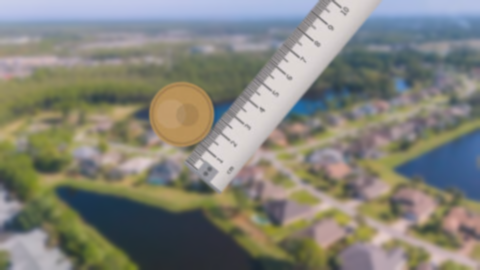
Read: 3 cm
